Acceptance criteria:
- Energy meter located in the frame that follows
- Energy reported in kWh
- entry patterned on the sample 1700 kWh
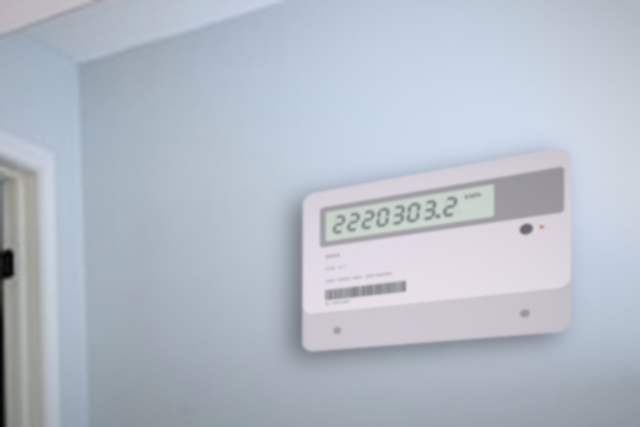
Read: 2220303.2 kWh
